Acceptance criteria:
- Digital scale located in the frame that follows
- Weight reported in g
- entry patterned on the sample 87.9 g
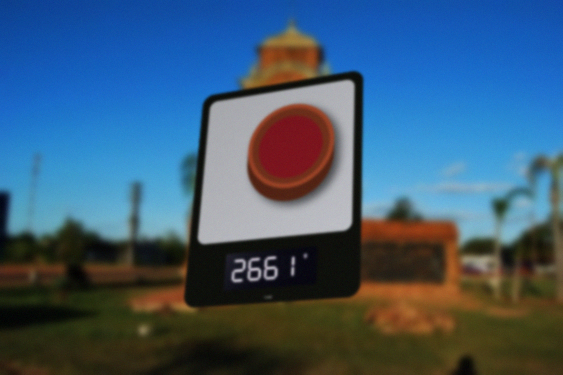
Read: 2661 g
